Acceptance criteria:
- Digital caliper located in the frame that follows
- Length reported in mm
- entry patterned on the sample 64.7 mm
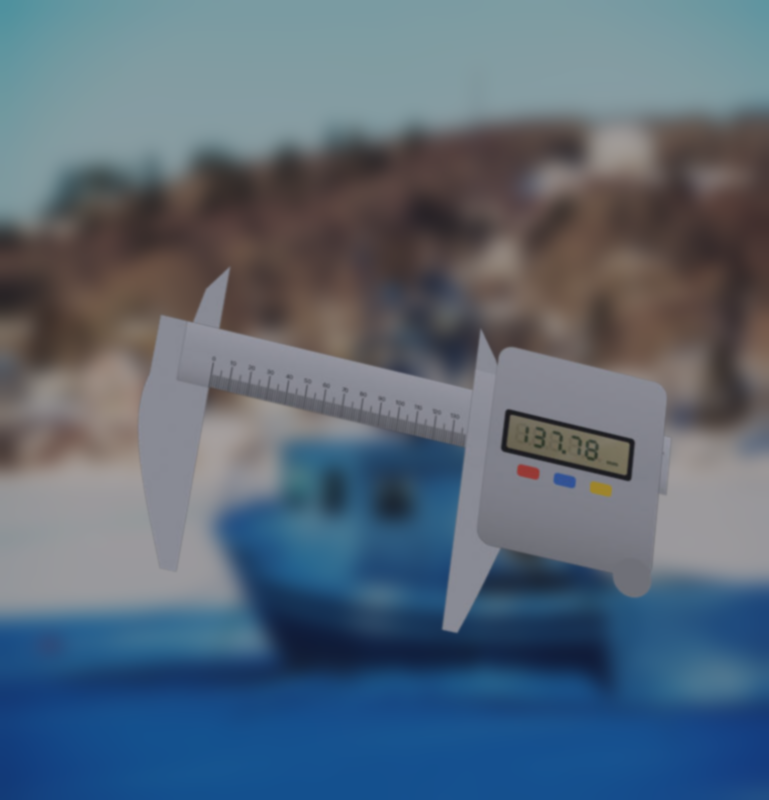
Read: 137.78 mm
